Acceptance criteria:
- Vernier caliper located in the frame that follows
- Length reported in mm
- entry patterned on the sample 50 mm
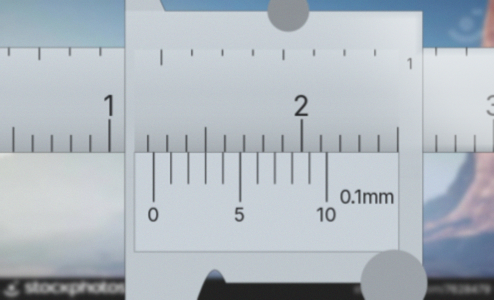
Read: 12.3 mm
